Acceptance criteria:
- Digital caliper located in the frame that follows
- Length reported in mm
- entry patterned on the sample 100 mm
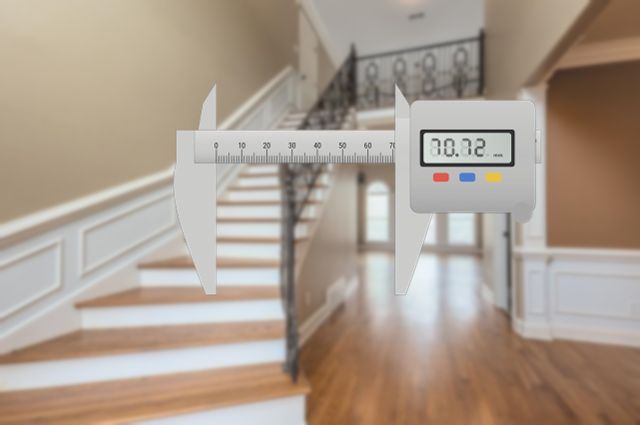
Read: 70.72 mm
